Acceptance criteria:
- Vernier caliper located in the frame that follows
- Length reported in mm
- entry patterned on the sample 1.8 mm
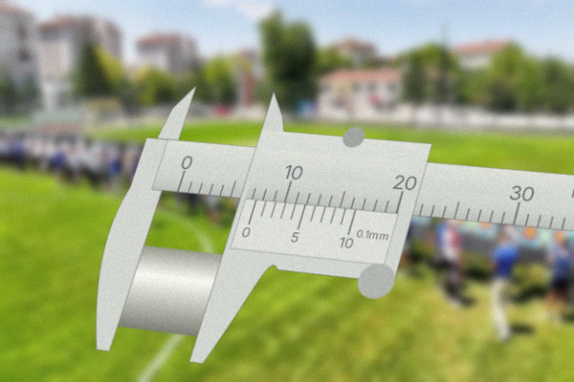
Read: 7.4 mm
